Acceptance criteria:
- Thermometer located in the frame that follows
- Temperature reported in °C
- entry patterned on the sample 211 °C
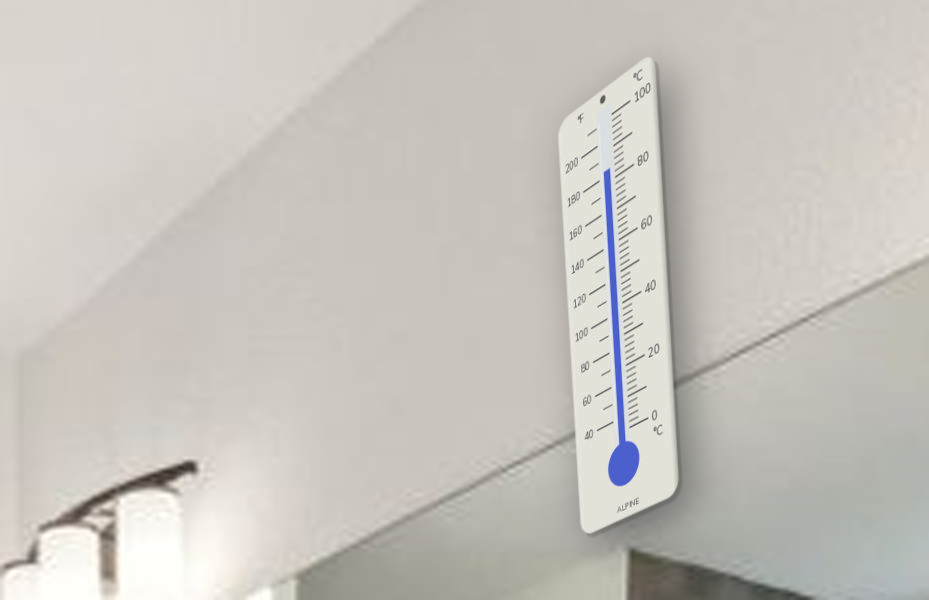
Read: 84 °C
